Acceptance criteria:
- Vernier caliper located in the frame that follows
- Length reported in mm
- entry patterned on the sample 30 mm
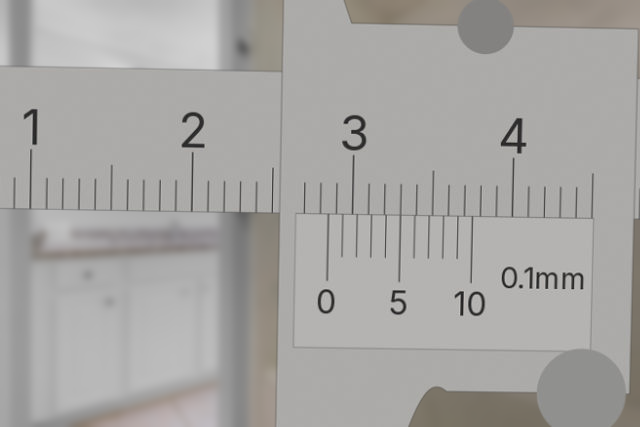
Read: 28.5 mm
